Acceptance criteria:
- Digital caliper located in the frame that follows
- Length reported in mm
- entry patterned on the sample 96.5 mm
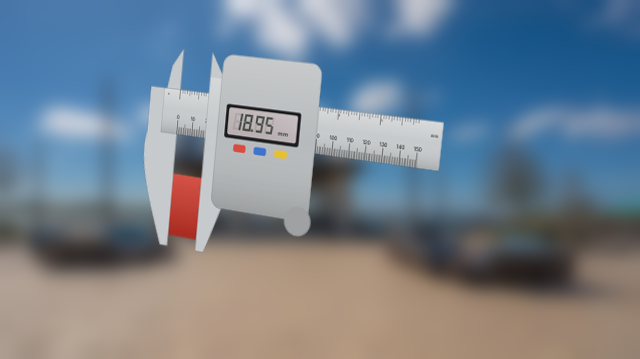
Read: 18.95 mm
